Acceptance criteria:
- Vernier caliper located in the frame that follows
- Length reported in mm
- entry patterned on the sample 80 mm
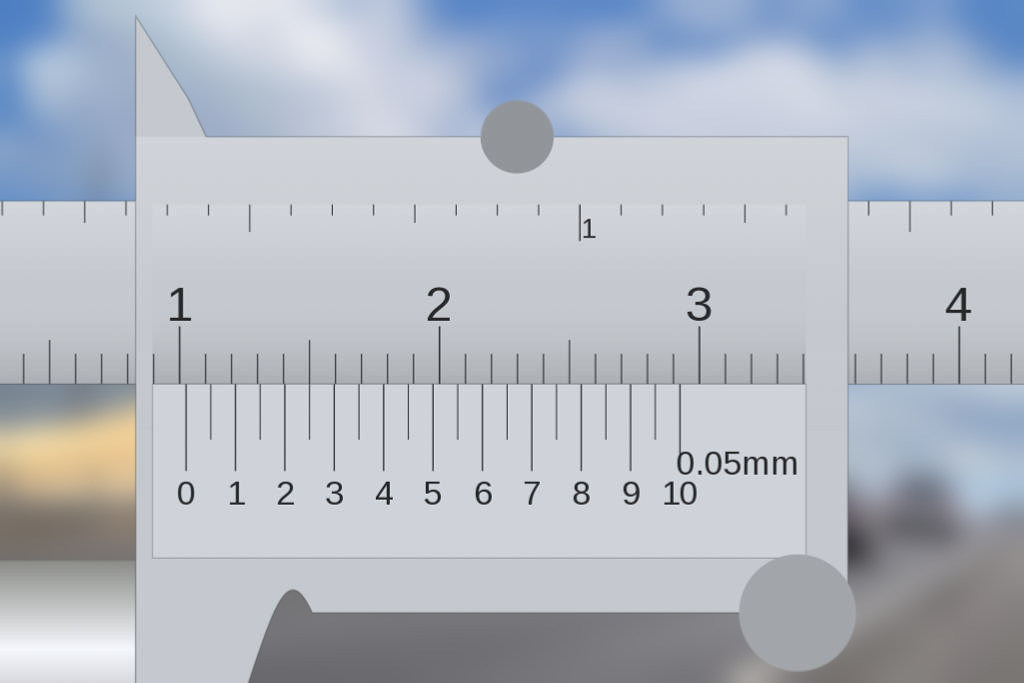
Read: 10.25 mm
